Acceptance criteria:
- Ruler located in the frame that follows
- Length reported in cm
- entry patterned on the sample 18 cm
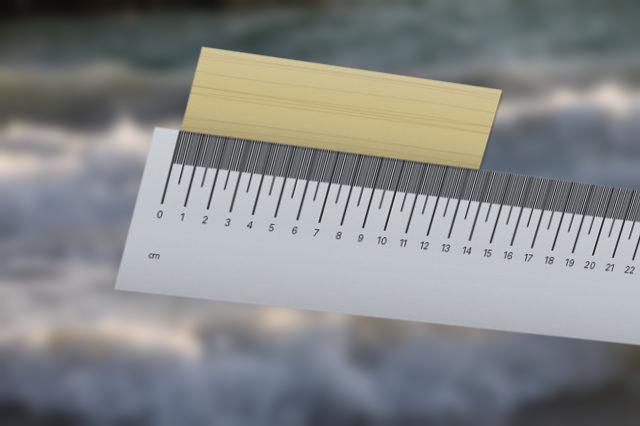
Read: 13.5 cm
